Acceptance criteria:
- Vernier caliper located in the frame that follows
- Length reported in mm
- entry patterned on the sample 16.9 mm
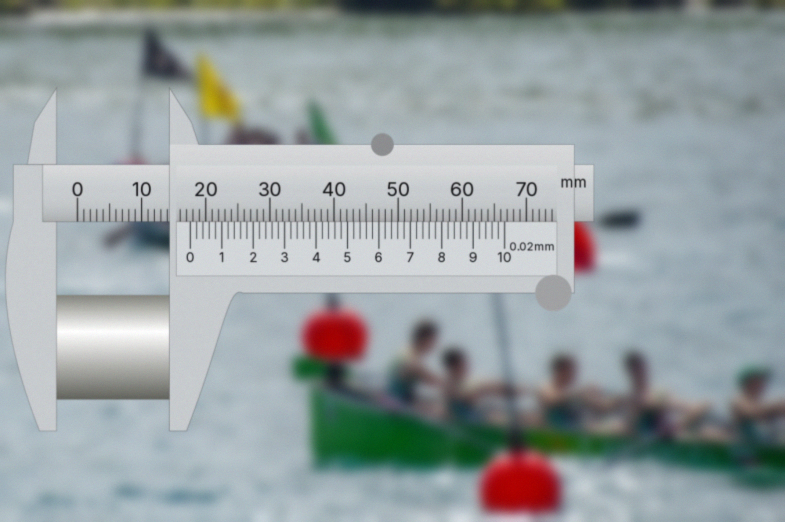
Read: 17.6 mm
